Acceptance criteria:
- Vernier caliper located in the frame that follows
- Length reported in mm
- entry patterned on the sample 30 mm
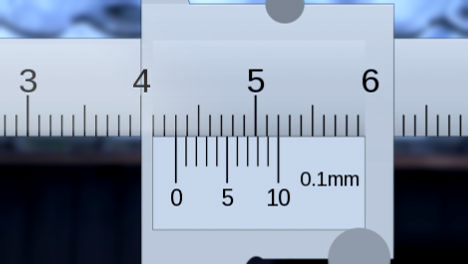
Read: 43.0 mm
